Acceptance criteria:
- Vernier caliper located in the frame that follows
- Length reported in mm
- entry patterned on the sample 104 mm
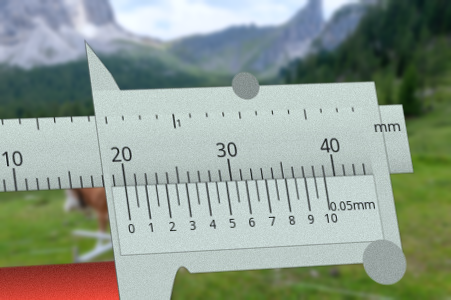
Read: 20.0 mm
